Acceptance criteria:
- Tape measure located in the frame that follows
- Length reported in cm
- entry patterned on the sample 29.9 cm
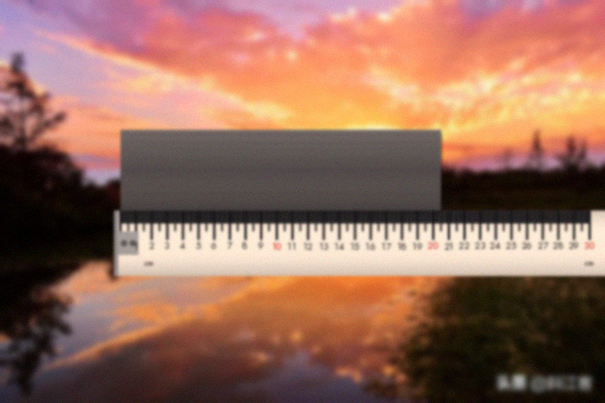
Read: 20.5 cm
